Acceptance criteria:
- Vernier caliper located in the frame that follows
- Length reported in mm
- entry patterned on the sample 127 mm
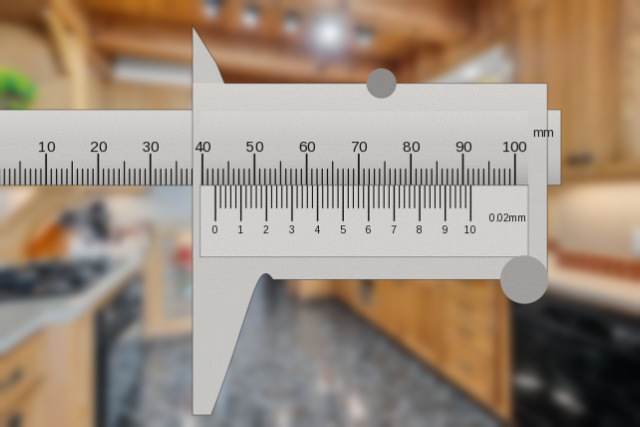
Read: 42.5 mm
